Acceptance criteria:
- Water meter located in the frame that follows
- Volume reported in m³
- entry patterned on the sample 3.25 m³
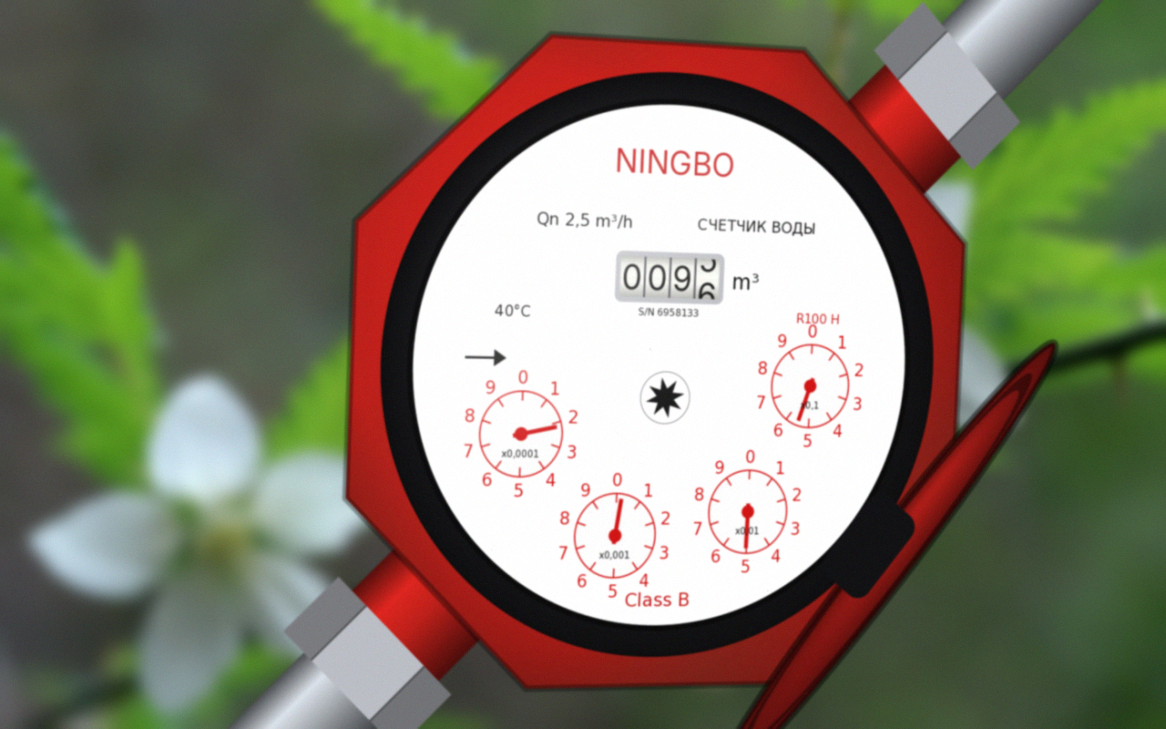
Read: 95.5502 m³
